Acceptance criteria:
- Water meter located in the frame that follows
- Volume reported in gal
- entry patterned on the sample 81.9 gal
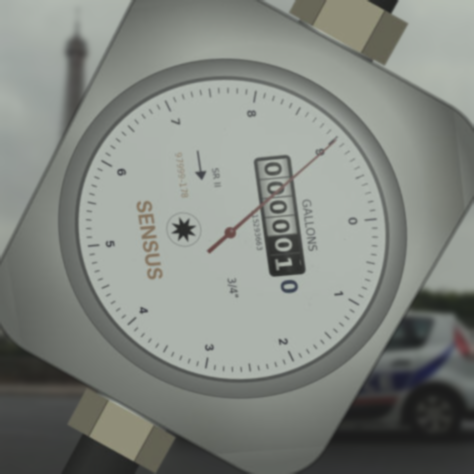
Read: 9.0 gal
